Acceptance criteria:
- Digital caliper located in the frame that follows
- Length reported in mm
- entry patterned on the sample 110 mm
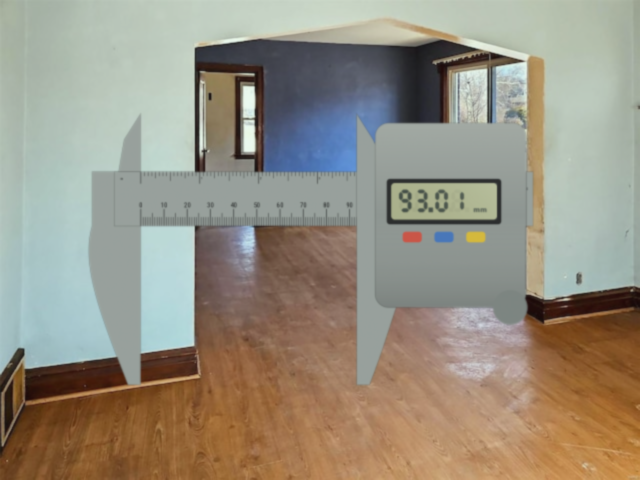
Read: 93.01 mm
